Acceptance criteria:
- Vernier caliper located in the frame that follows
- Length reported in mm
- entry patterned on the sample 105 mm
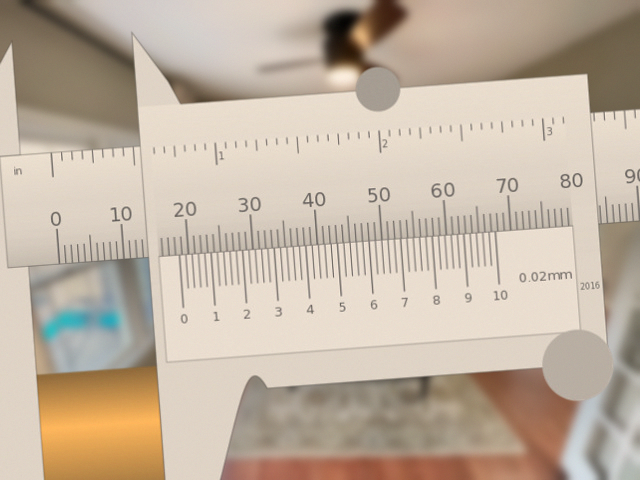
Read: 18.6 mm
